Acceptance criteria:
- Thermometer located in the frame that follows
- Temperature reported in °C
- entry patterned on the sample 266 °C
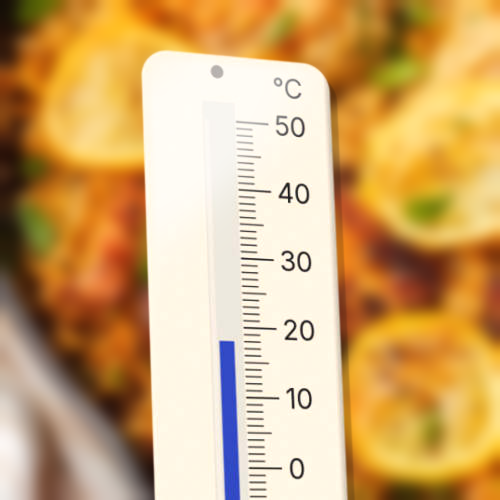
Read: 18 °C
